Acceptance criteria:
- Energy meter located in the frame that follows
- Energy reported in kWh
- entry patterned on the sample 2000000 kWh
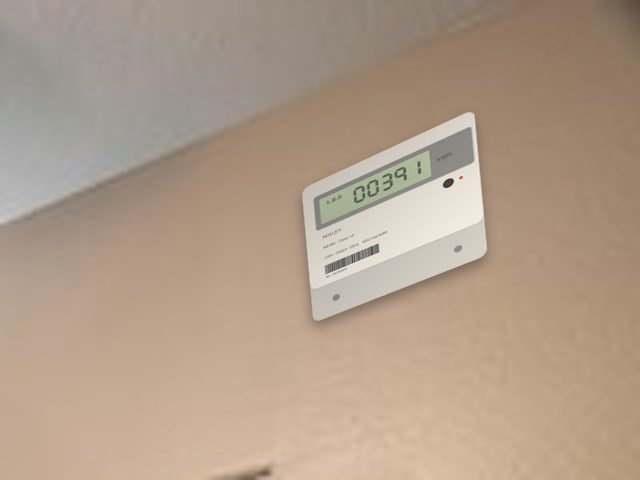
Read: 391 kWh
